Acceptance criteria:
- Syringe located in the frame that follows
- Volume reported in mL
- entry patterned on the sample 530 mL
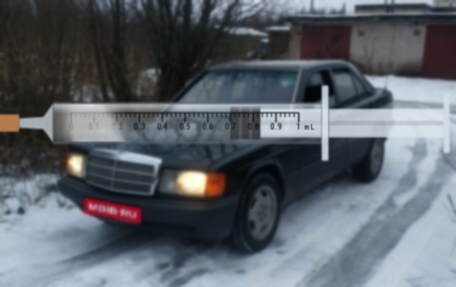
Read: 0.7 mL
